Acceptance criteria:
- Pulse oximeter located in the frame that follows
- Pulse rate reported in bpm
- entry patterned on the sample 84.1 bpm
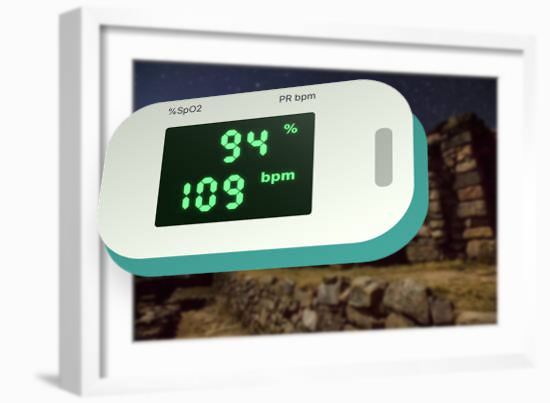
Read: 109 bpm
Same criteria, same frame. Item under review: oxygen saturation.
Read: 94 %
